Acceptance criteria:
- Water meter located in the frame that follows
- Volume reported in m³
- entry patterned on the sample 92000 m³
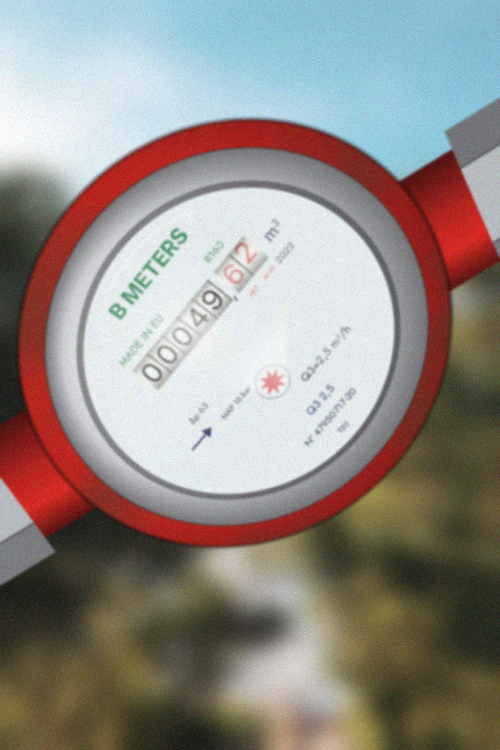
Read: 49.62 m³
